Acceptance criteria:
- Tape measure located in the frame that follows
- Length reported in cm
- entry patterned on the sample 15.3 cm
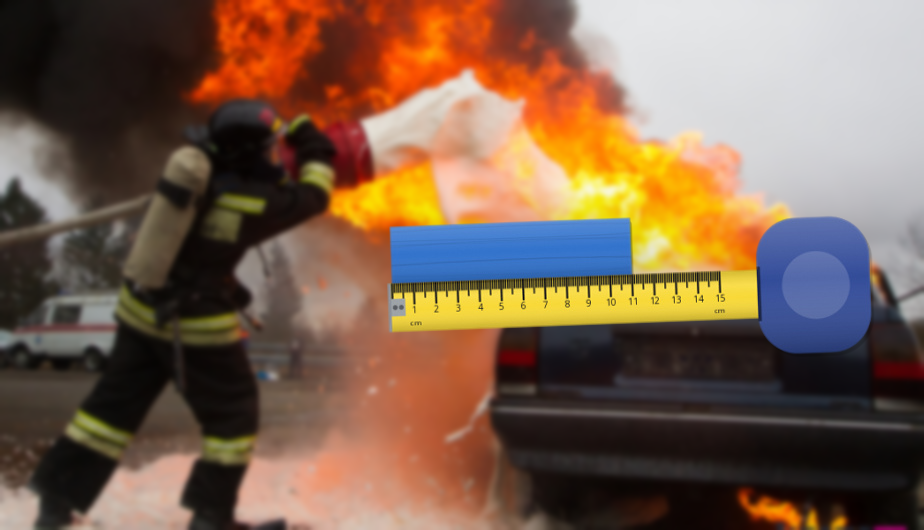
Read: 11 cm
